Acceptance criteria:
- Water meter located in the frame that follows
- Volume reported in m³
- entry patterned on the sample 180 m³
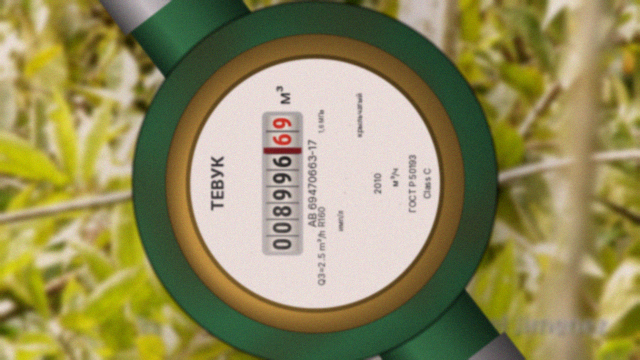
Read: 8996.69 m³
